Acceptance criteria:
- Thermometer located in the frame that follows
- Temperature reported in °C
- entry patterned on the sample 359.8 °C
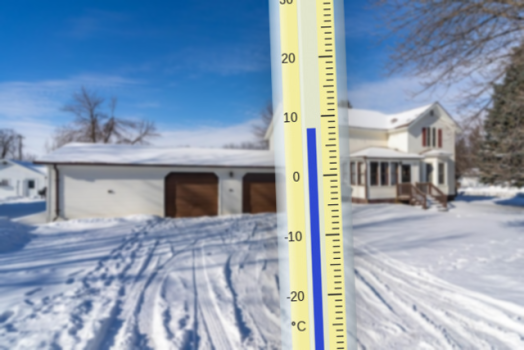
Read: 8 °C
